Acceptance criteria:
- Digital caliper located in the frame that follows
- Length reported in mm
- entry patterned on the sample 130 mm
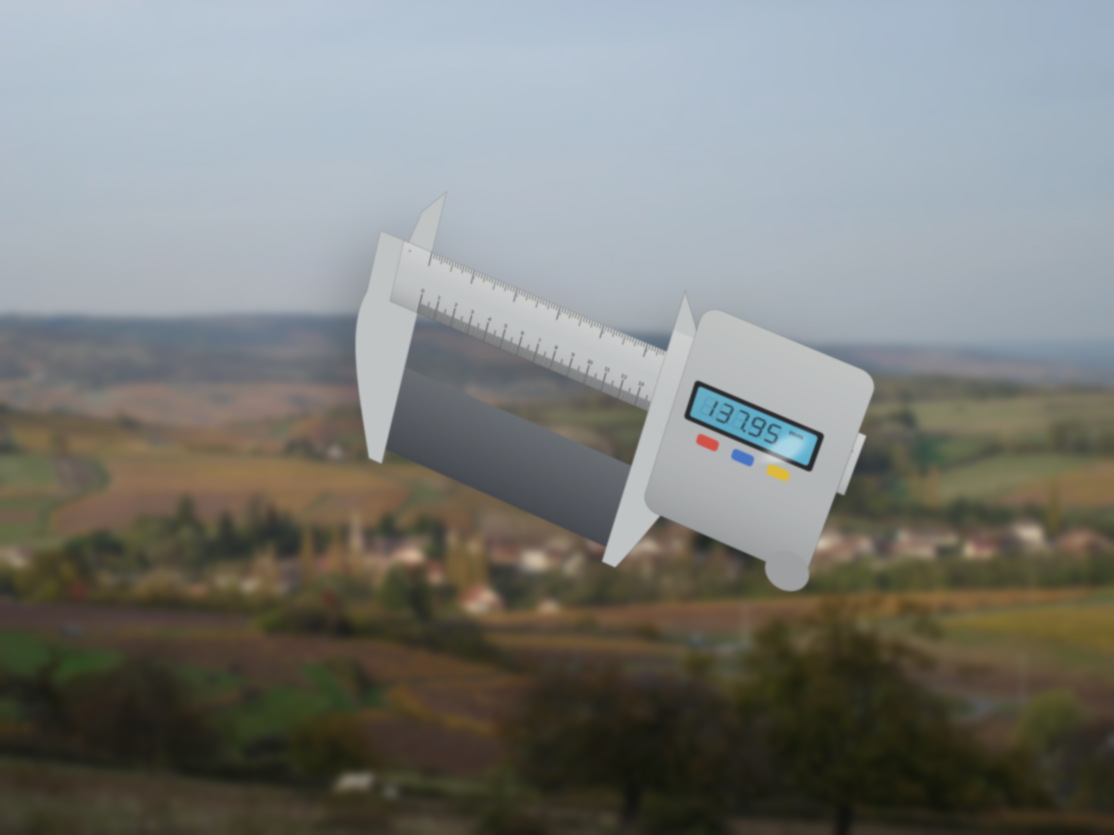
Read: 137.95 mm
